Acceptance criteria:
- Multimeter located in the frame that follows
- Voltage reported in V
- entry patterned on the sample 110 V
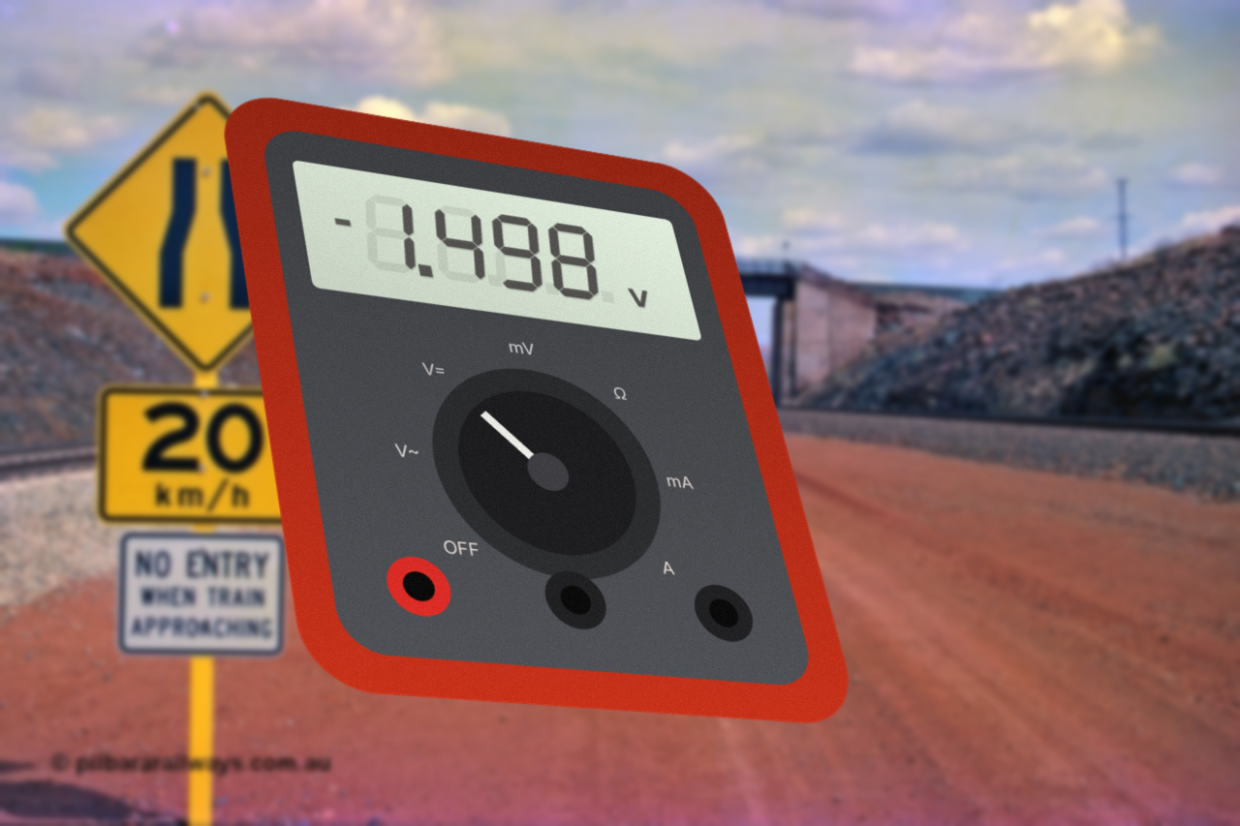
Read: -1.498 V
